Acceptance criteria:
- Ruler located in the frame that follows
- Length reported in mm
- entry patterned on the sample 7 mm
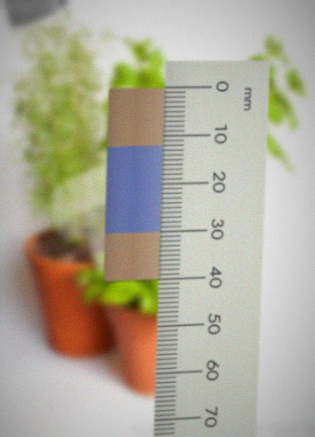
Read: 40 mm
